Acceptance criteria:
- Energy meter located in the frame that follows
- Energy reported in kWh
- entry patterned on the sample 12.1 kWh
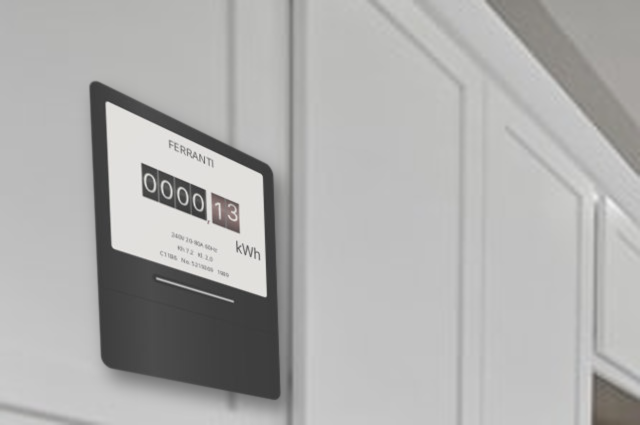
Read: 0.13 kWh
